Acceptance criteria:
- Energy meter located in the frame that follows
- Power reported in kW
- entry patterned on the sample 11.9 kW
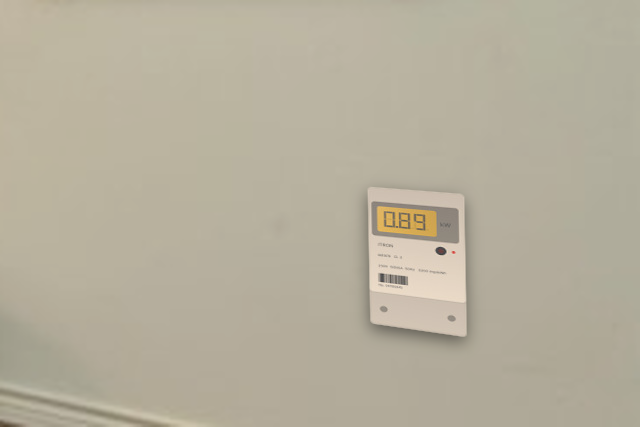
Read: 0.89 kW
